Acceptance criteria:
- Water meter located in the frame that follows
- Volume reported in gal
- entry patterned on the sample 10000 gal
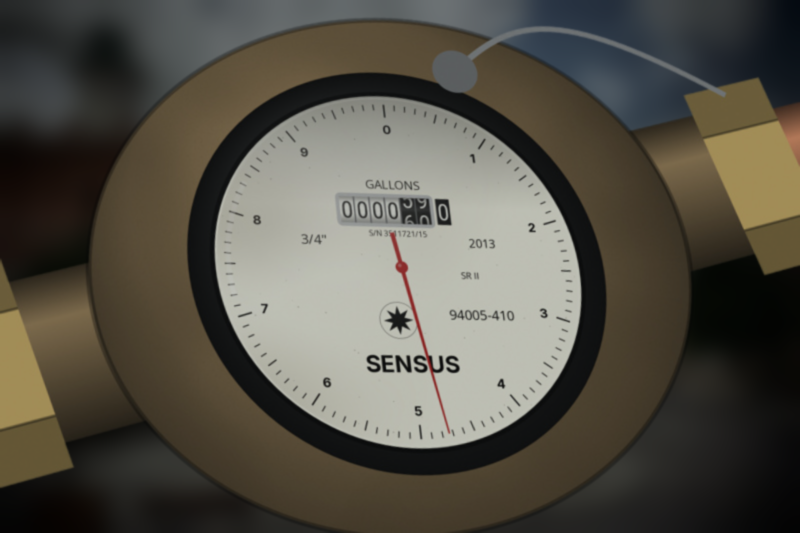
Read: 594.7 gal
